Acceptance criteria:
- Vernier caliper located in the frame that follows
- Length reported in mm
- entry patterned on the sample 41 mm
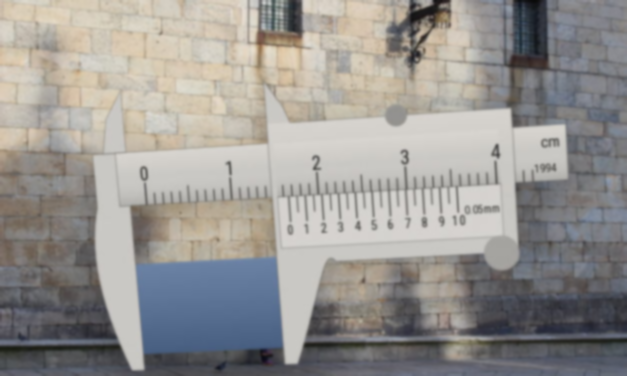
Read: 16.6 mm
